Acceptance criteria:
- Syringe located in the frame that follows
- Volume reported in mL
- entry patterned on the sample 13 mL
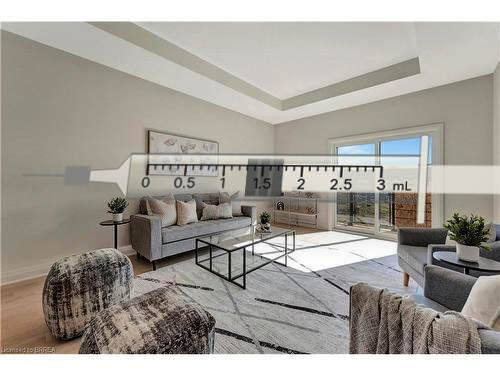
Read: 1.3 mL
